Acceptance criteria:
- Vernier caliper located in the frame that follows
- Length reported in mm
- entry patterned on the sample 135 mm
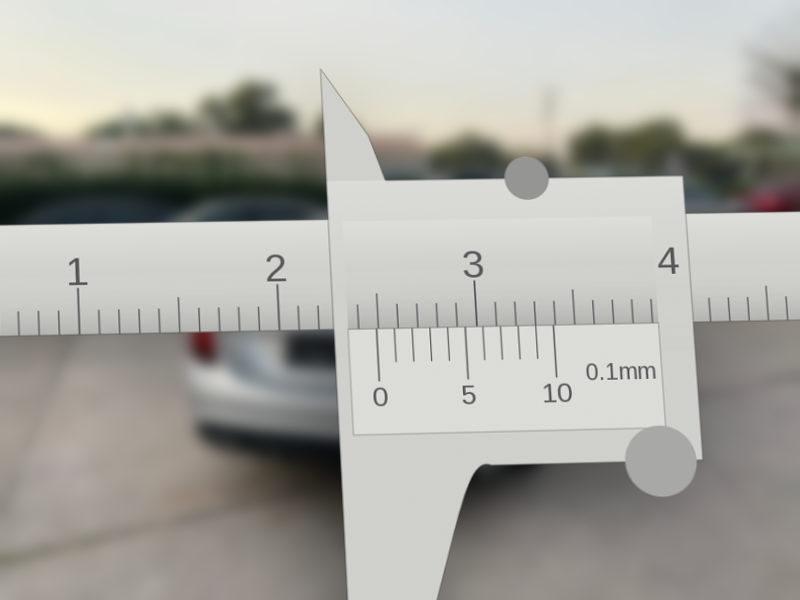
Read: 24.9 mm
